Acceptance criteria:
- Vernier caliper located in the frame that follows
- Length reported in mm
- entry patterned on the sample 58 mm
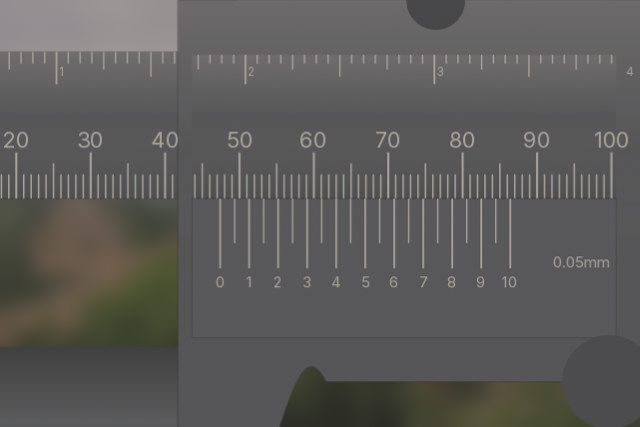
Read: 47.4 mm
